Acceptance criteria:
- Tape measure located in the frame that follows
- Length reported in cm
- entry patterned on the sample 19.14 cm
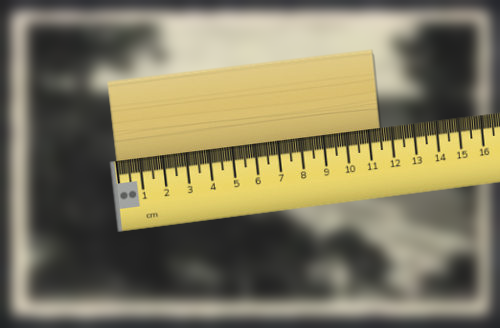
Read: 11.5 cm
